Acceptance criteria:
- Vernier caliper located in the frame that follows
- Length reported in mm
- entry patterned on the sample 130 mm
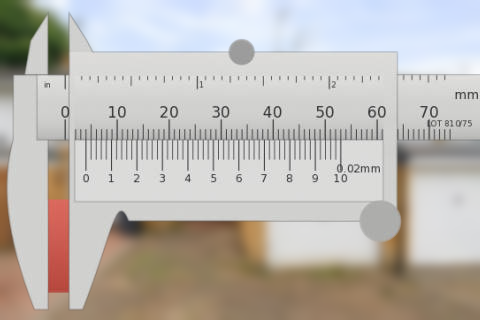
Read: 4.0 mm
